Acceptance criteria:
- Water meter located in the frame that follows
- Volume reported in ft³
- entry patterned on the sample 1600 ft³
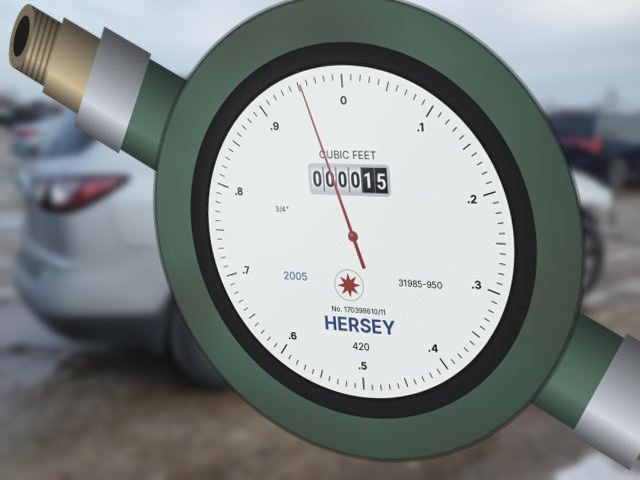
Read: 14.95 ft³
